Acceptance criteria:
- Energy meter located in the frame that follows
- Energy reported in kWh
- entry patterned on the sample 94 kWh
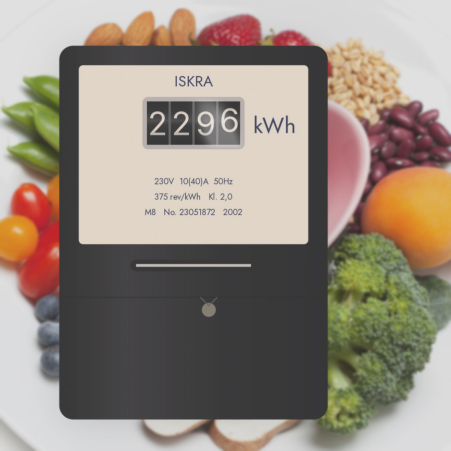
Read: 2296 kWh
